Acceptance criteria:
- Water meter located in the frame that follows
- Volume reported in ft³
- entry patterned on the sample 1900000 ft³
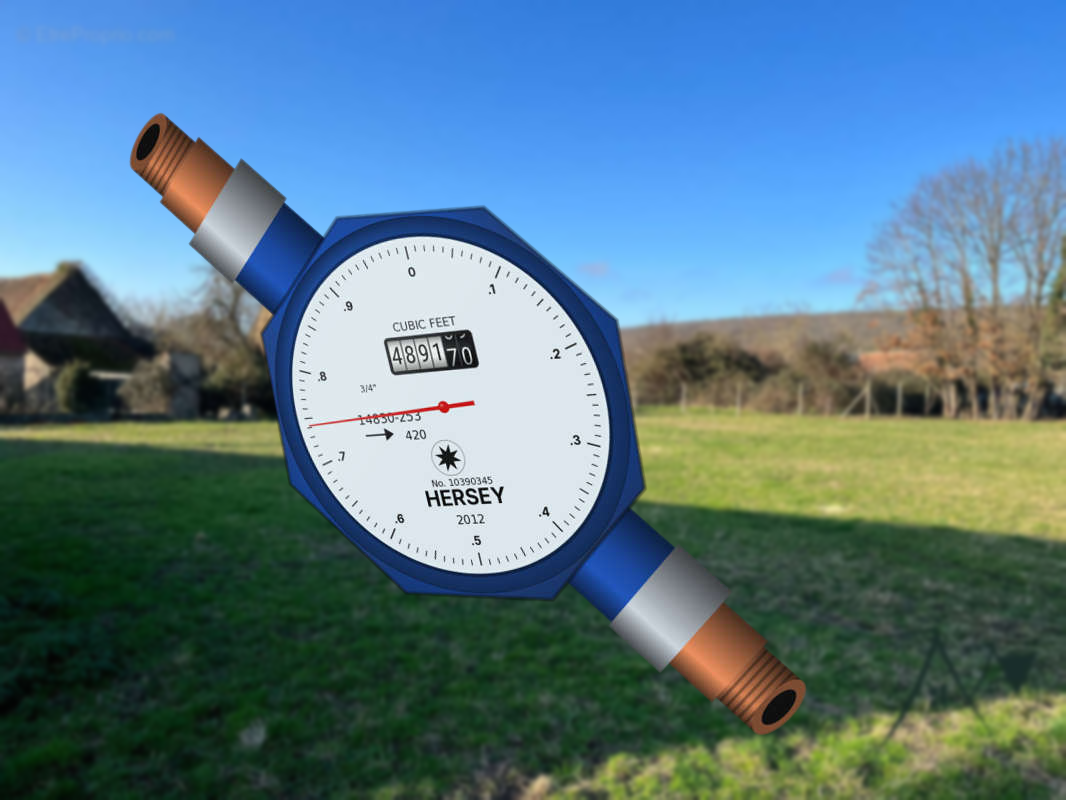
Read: 489169.74 ft³
